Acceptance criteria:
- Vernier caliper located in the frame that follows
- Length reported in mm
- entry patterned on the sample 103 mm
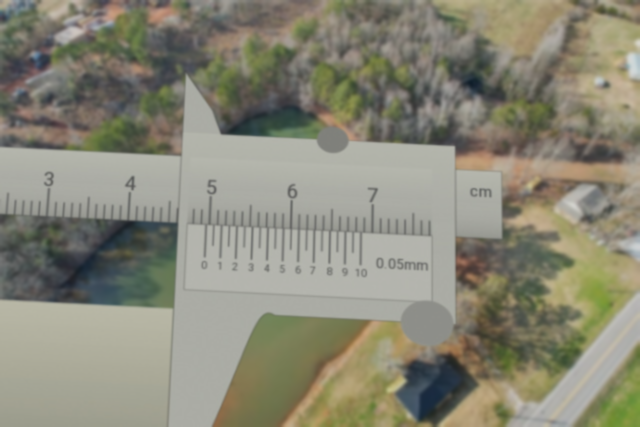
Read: 49.6 mm
